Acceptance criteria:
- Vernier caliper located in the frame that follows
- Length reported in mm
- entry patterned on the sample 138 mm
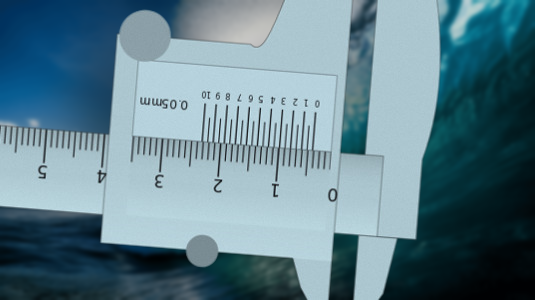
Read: 4.2 mm
